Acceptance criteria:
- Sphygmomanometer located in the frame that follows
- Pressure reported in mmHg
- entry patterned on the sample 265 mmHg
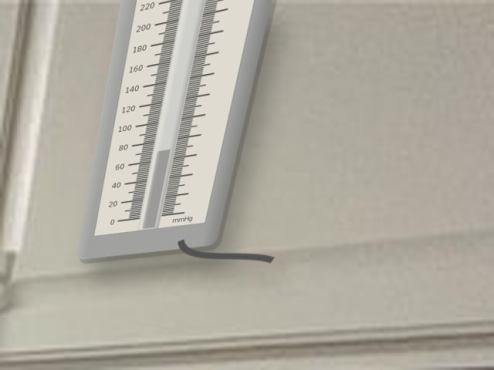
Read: 70 mmHg
